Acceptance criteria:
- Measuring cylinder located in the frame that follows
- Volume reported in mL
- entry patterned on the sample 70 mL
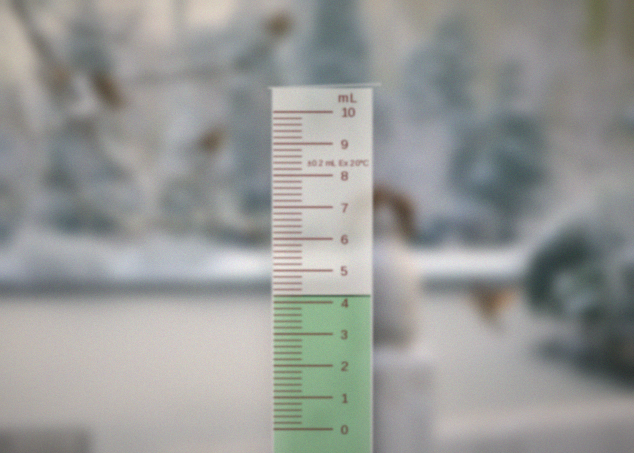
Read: 4.2 mL
